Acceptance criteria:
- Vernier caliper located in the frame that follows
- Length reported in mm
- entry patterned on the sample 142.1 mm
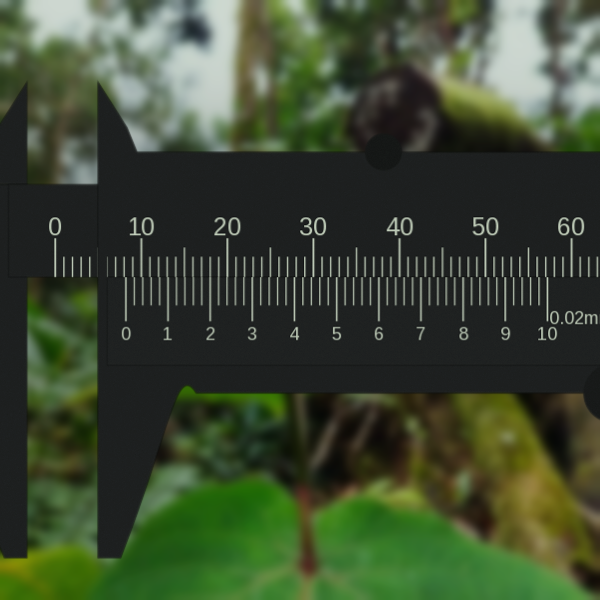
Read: 8.2 mm
